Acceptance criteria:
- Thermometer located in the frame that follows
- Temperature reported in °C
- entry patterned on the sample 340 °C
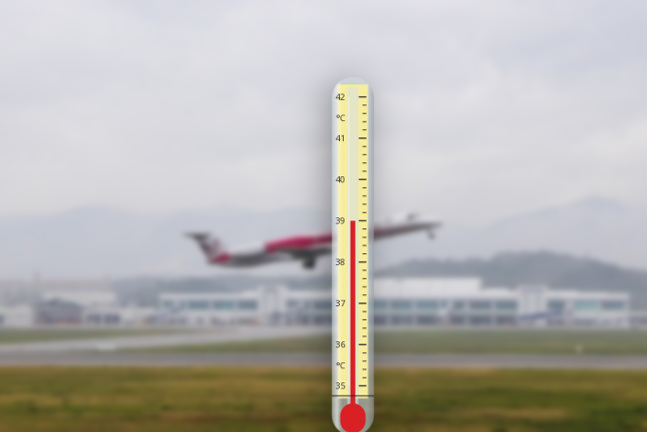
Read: 39 °C
